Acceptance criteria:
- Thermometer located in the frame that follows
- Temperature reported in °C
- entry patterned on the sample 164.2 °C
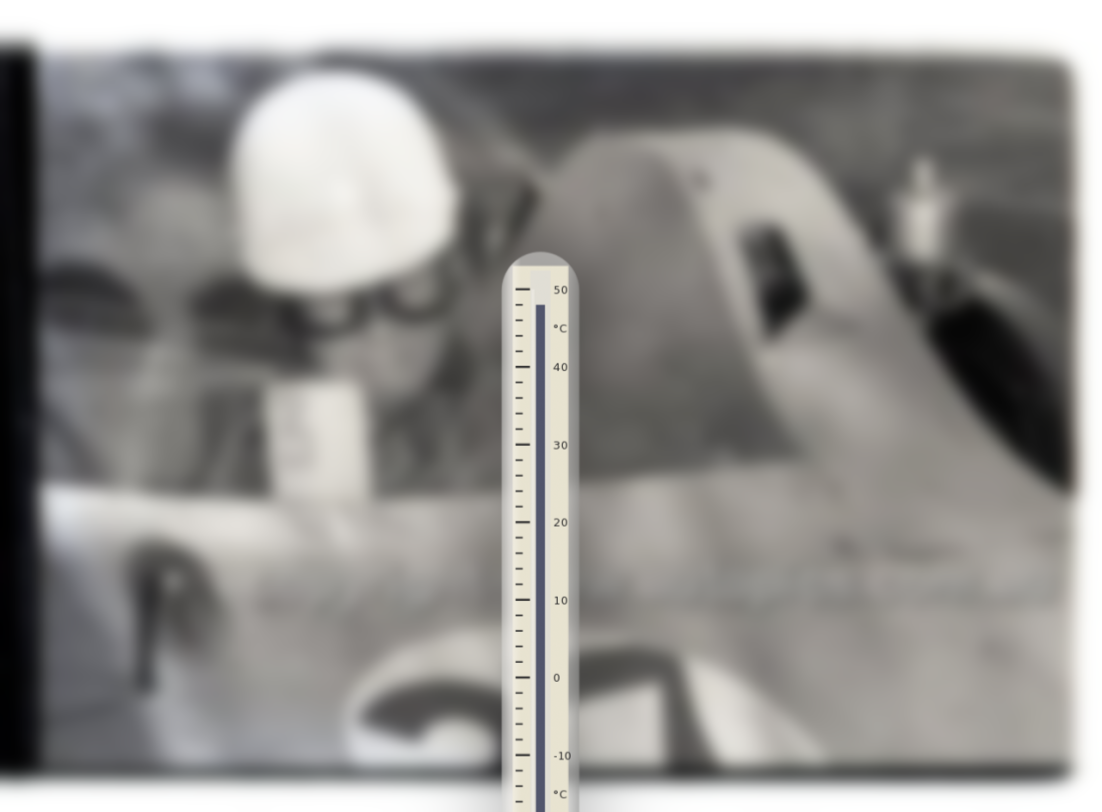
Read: 48 °C
